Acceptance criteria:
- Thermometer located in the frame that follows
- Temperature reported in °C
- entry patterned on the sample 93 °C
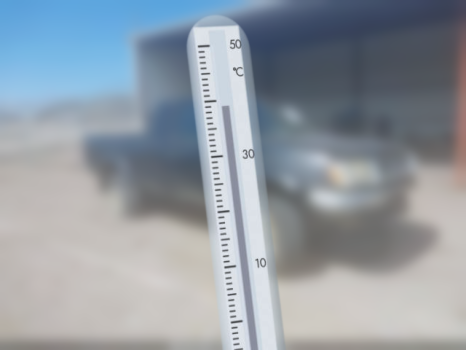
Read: 39 °C
